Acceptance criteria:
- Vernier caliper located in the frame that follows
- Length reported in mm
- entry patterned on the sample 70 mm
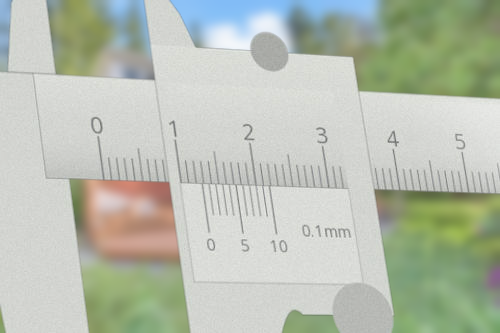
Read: 12.8 mm
